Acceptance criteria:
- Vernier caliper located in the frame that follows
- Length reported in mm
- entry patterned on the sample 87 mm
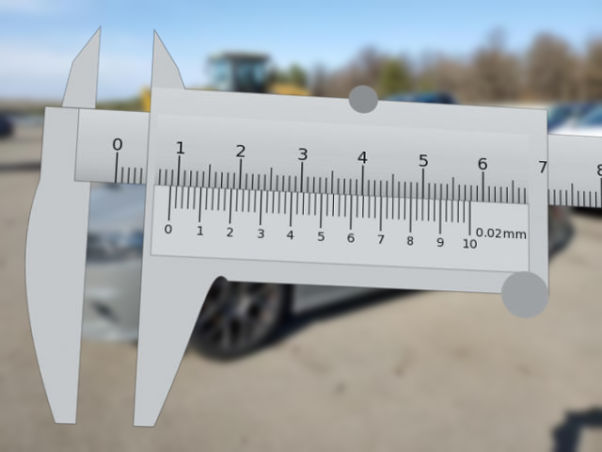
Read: 8.8 mm
